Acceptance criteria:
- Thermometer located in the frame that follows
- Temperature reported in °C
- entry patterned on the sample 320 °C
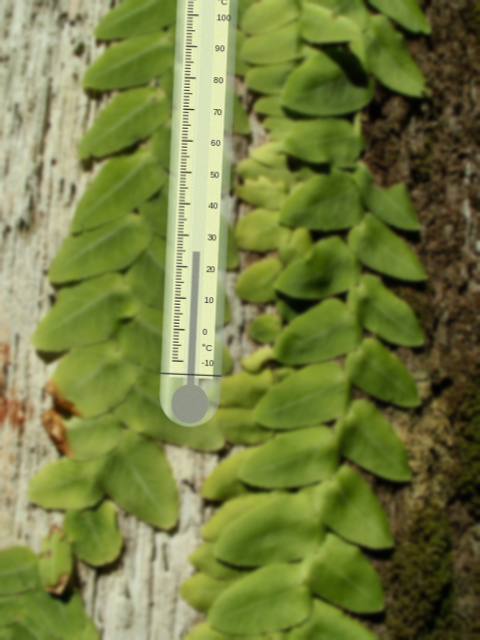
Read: 25 °C
